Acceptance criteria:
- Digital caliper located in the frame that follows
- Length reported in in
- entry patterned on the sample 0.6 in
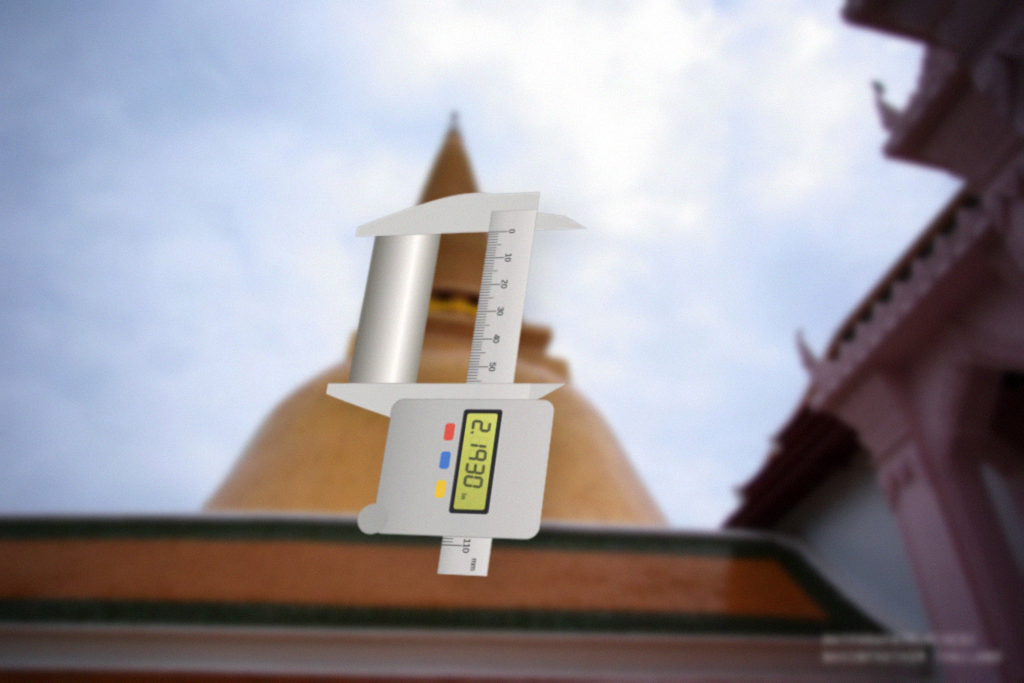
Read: 2.1930 in
